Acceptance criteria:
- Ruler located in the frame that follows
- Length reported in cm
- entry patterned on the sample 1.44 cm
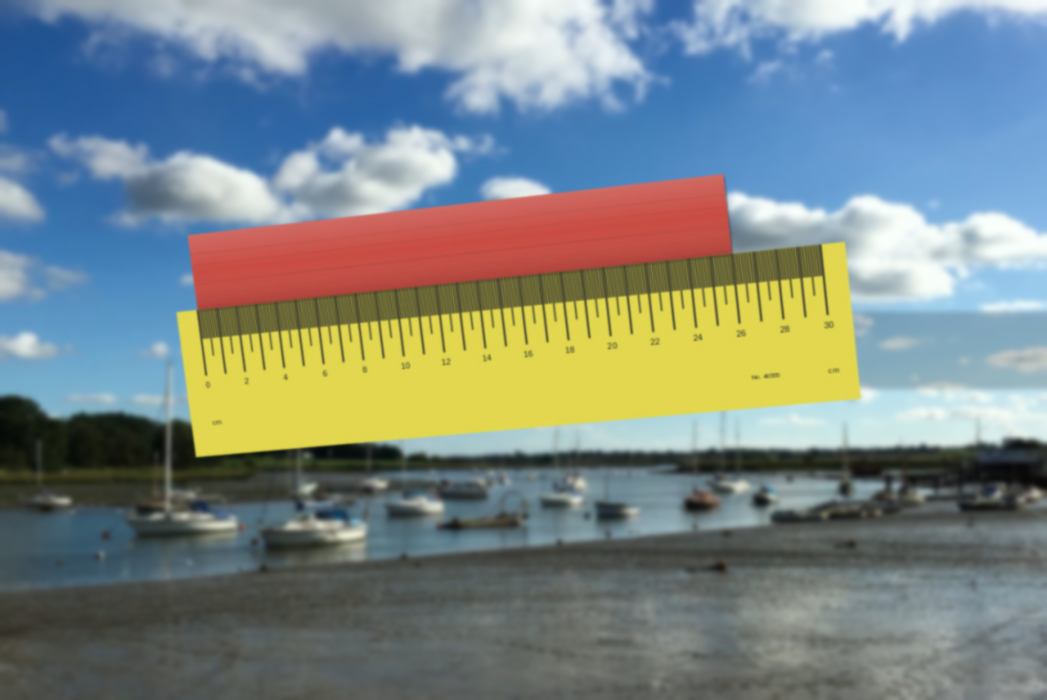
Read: 26 cm
